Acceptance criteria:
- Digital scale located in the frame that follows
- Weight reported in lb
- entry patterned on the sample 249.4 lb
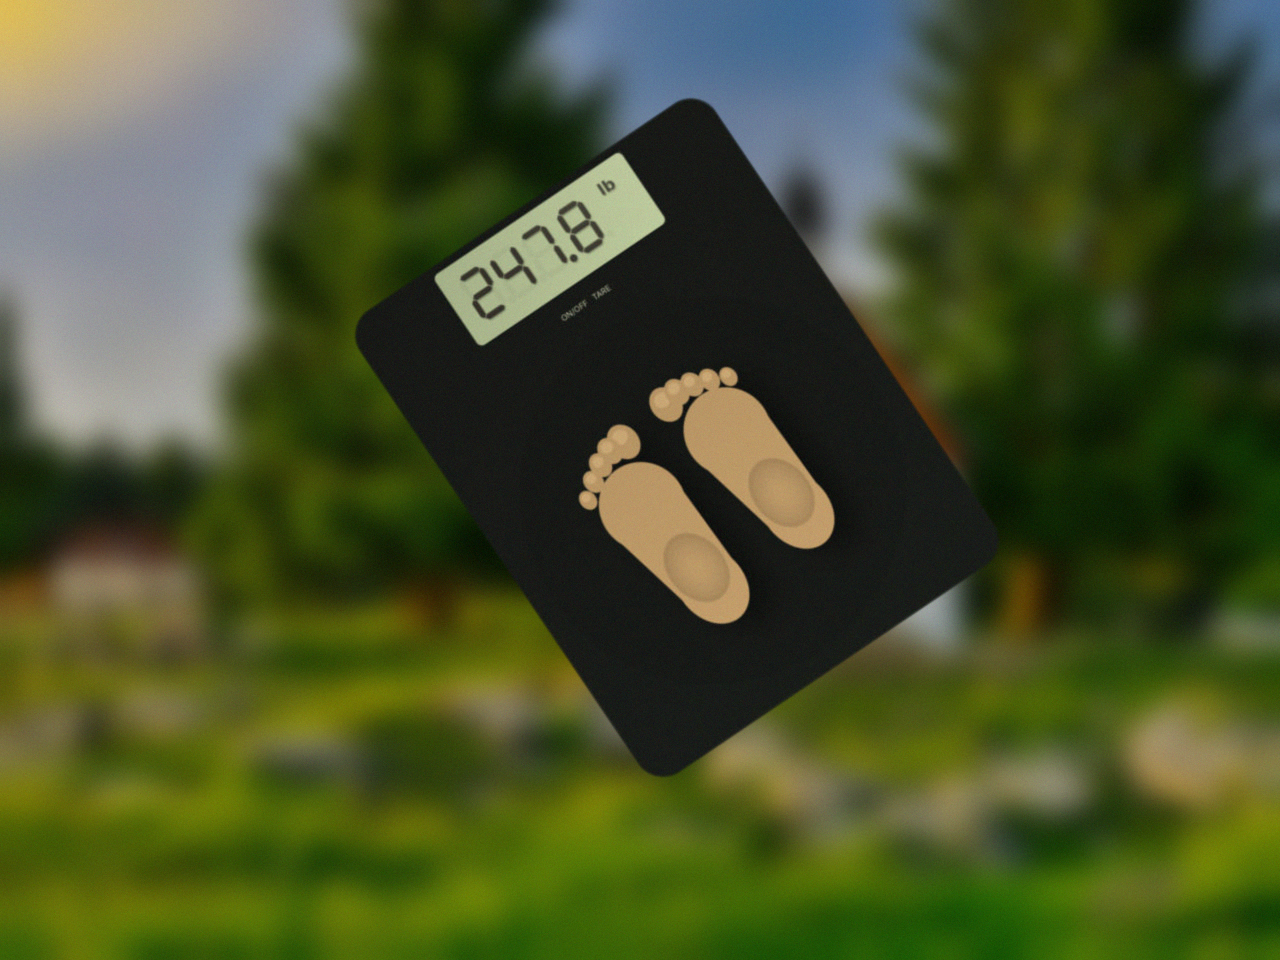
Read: 247.8 lb
